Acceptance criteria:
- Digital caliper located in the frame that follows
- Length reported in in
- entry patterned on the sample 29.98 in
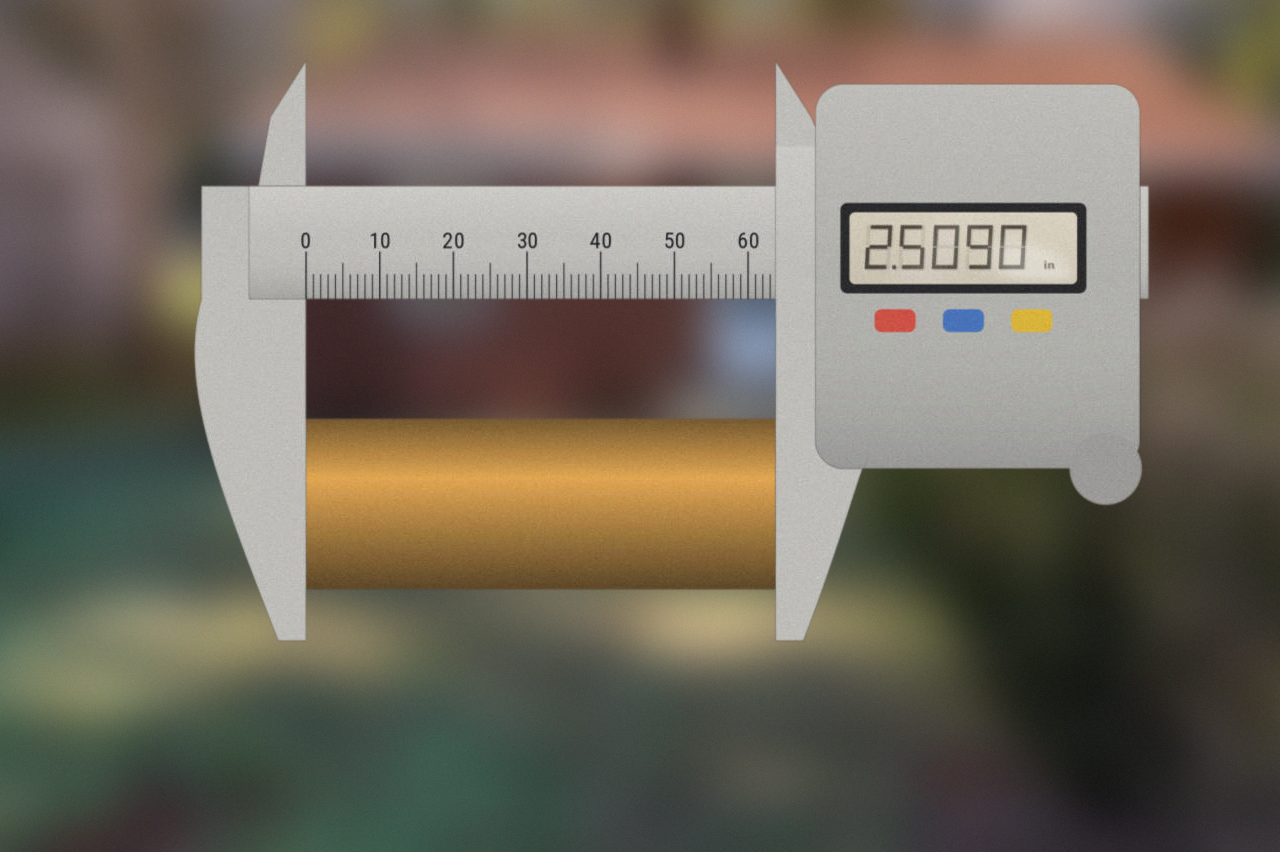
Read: 2.5090 in
